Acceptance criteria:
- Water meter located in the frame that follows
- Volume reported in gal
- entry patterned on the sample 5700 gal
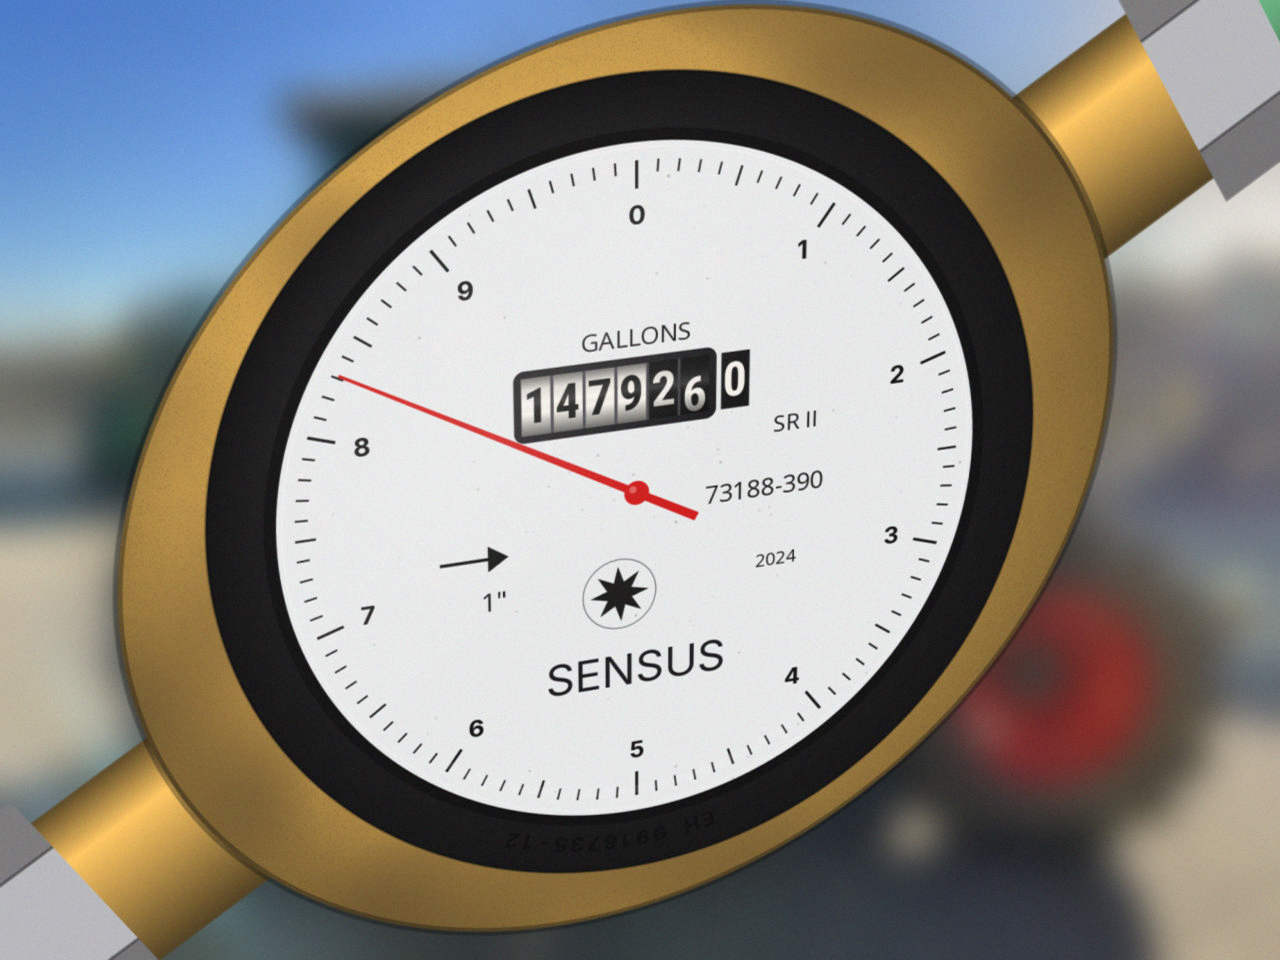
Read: 1479258.3 gal
